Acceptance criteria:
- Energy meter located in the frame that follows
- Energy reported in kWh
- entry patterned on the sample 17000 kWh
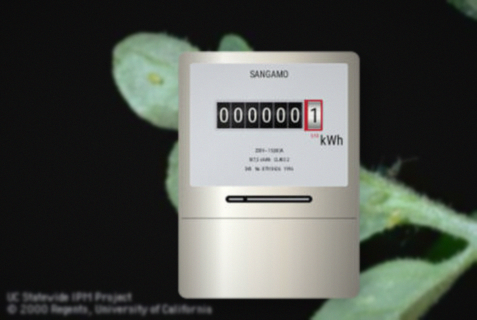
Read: 0.1 kWh
